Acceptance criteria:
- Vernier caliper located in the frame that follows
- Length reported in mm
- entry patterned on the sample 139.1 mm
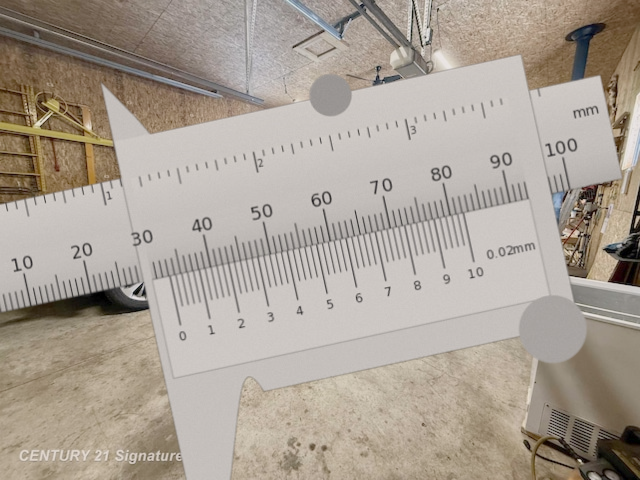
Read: 33.2 mm
